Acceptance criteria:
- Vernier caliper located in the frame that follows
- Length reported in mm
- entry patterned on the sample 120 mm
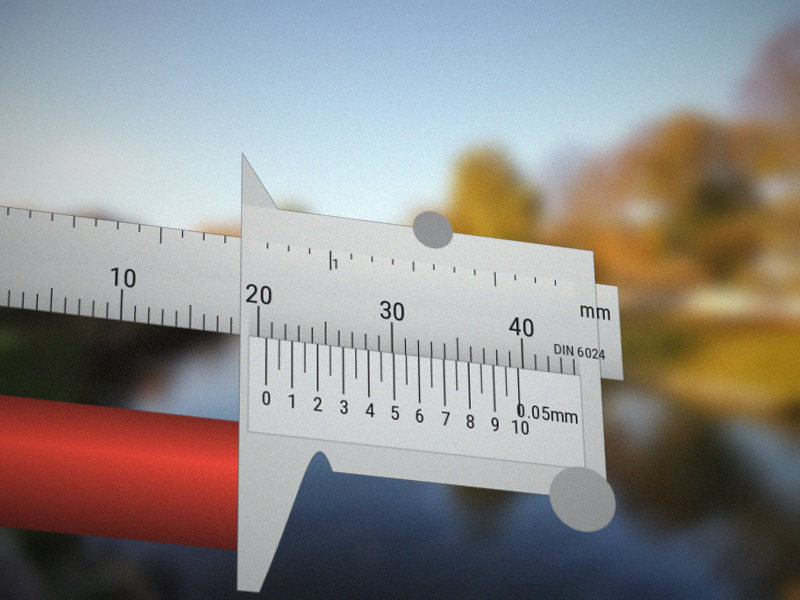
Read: 20.6 mm
